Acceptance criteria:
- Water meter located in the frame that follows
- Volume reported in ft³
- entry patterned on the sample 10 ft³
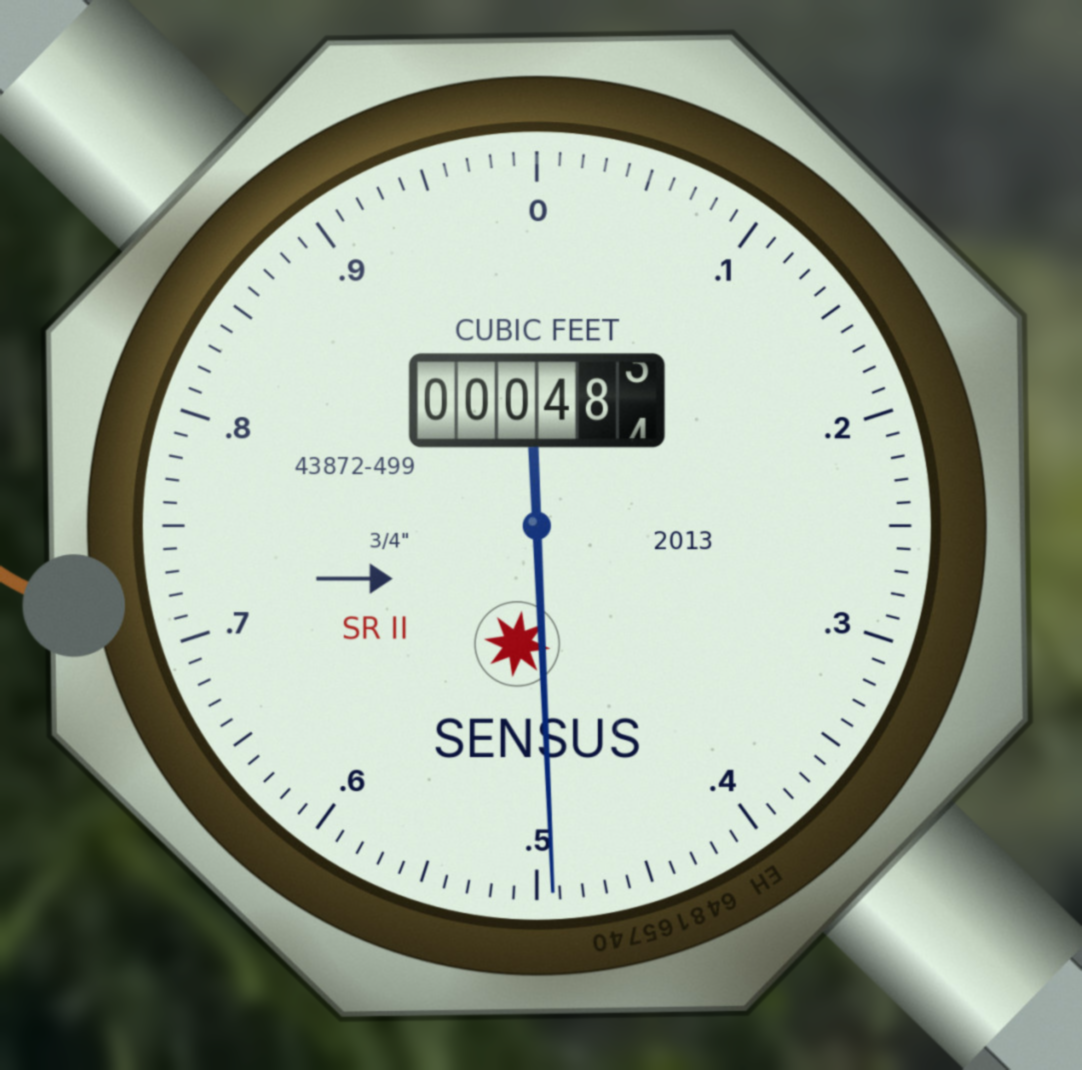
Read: 483.49 ft³
